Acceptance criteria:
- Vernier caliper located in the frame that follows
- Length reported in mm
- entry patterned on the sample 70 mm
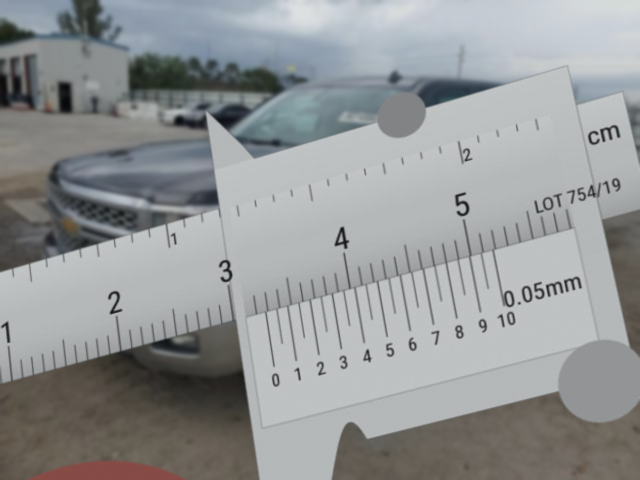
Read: 32.8 mm
